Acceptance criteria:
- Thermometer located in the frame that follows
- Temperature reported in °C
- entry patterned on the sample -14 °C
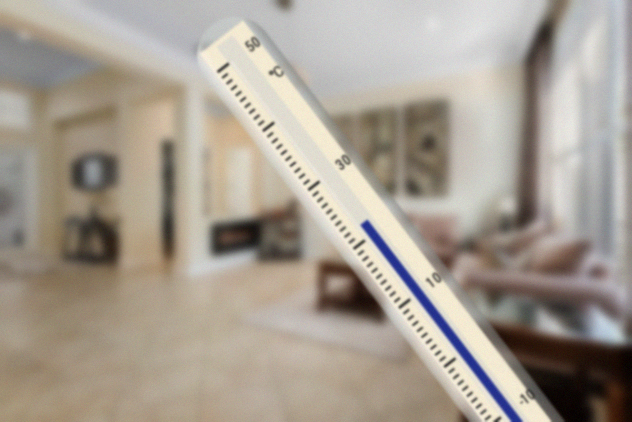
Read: 22 °C
